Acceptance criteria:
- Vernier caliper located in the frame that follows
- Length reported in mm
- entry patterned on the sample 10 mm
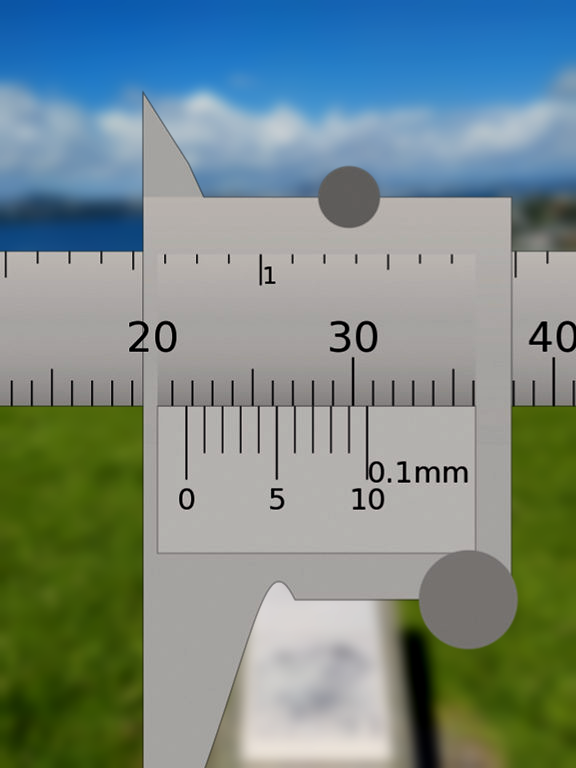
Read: 21.7 mm
